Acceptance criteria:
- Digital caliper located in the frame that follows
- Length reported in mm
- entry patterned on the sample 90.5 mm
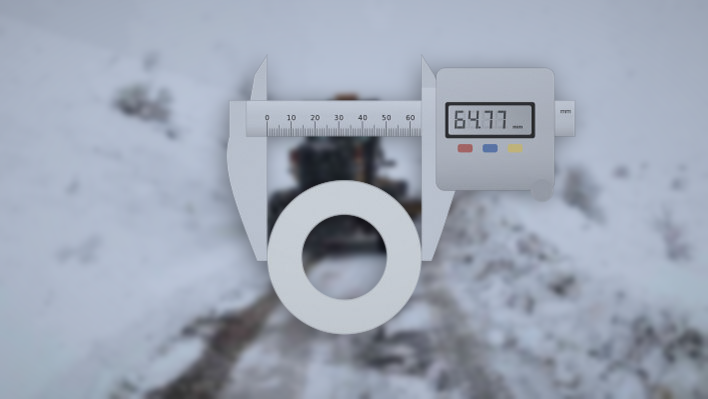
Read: 64.77 mm
